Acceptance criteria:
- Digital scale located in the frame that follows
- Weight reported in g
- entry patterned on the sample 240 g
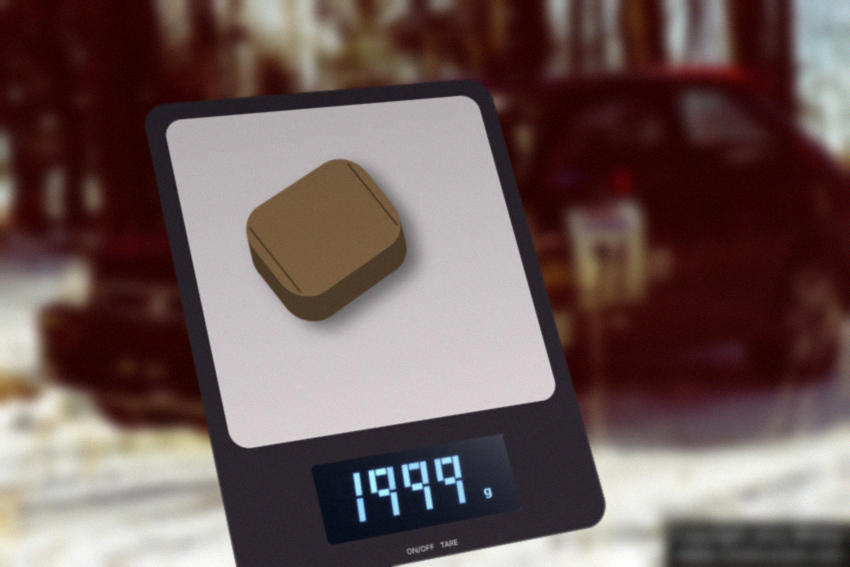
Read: 1999 g
